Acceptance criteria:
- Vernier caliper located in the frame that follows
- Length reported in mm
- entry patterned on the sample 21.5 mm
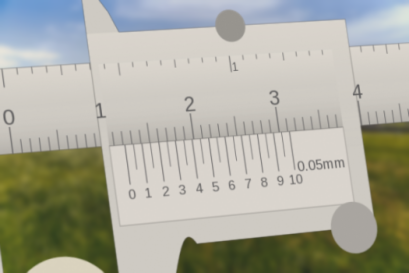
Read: 12.2 mm
